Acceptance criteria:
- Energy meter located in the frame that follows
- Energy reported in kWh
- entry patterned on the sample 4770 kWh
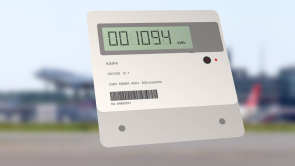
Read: 1094 kWh
